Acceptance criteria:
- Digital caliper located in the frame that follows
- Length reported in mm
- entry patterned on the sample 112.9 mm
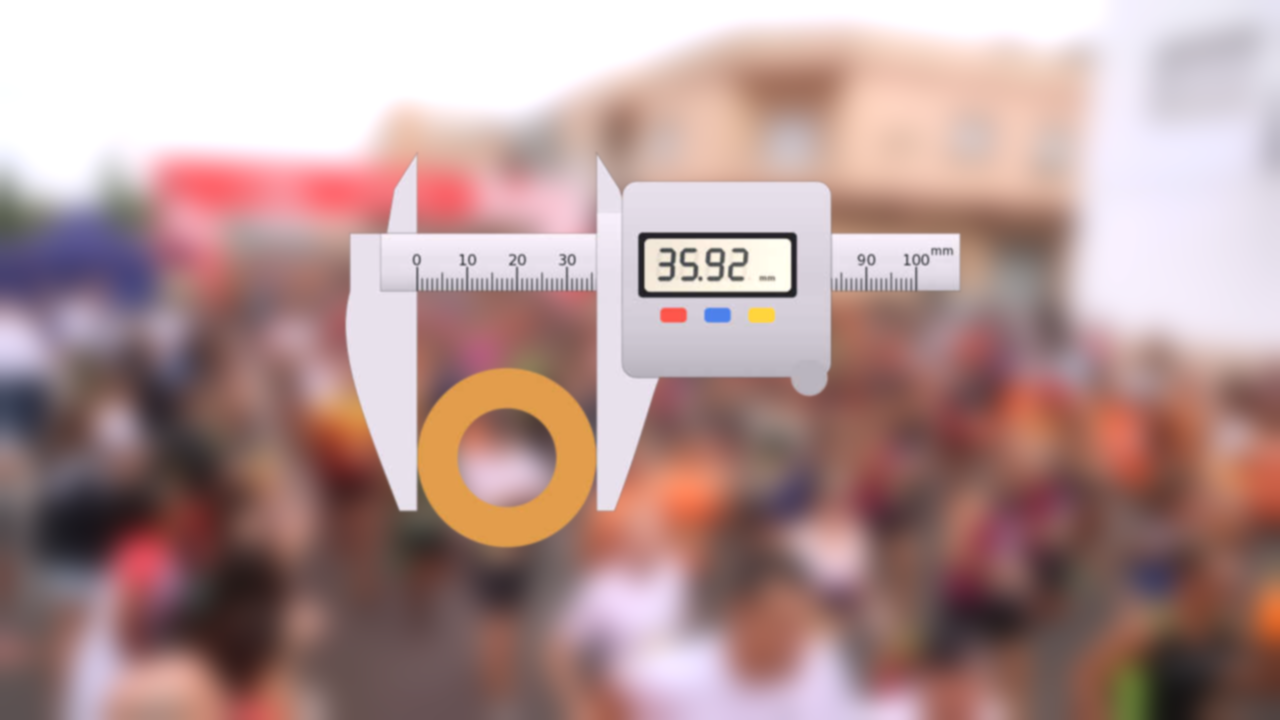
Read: 35.92 mm
